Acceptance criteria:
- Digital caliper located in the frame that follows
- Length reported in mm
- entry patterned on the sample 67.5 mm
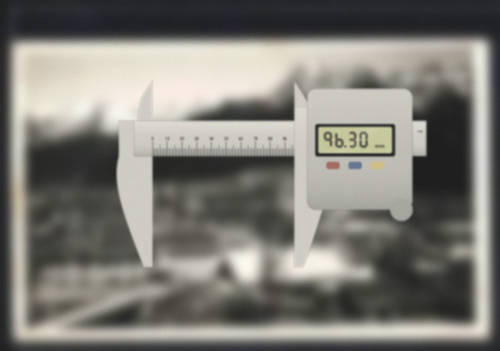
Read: 96.30 mm
